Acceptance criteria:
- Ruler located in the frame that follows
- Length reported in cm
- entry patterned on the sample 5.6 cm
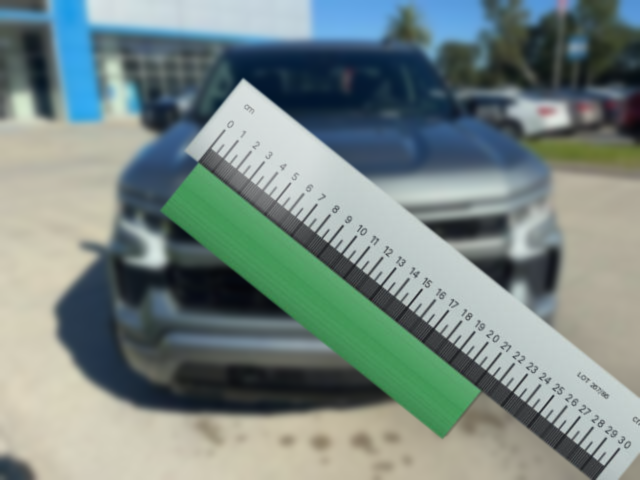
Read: 21.5 cm
